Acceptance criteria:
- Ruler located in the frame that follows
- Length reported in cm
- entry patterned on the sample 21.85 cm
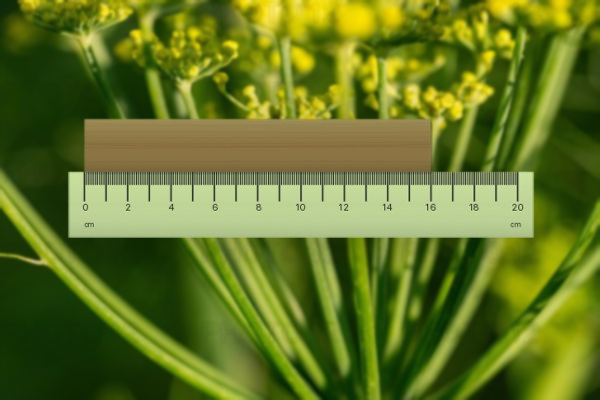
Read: 16 cm
